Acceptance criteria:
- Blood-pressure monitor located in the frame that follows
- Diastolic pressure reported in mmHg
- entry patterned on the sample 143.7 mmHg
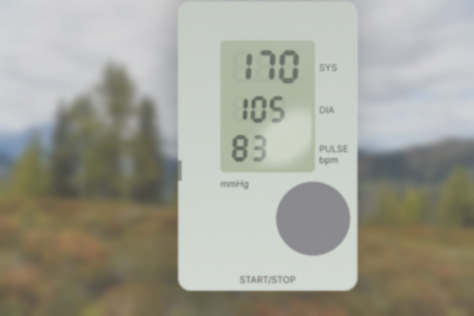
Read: 105 mmHg
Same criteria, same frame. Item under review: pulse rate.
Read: 83 bpm
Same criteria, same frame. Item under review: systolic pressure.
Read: 170 mmHg
